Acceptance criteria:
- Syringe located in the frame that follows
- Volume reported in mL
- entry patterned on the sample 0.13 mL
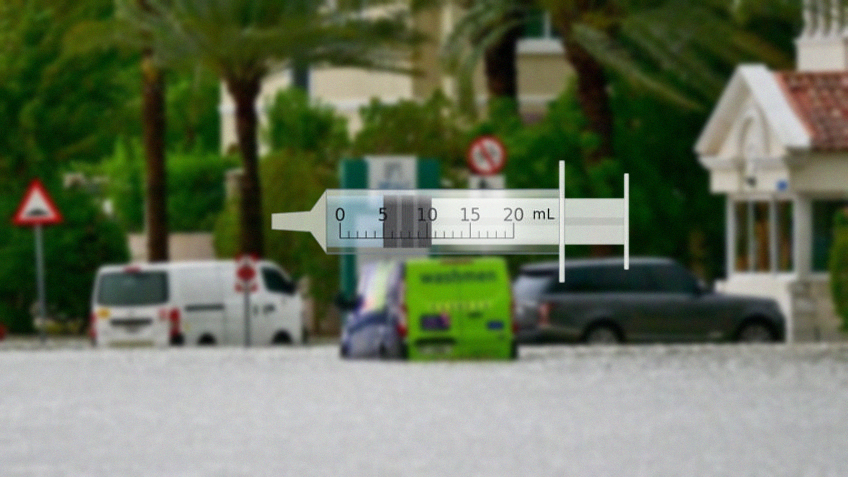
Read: 5 mL
